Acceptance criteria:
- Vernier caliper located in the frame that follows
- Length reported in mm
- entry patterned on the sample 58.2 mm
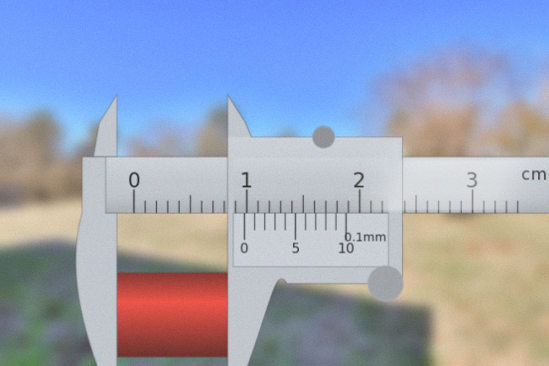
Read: 9.8 mm
